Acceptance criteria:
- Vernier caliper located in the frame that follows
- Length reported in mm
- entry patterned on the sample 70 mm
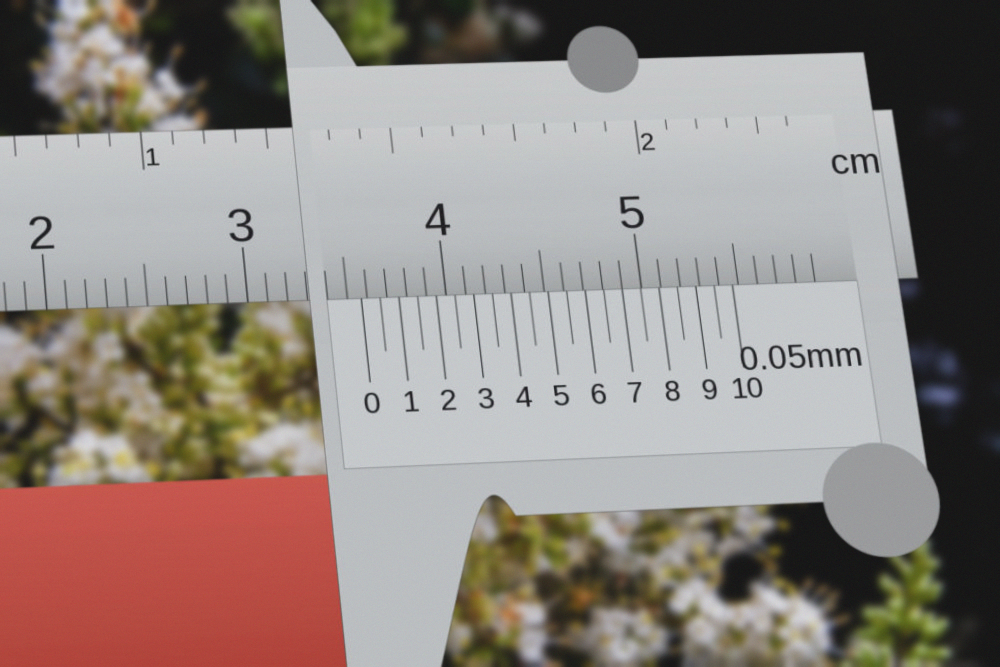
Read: 35.7 mm
